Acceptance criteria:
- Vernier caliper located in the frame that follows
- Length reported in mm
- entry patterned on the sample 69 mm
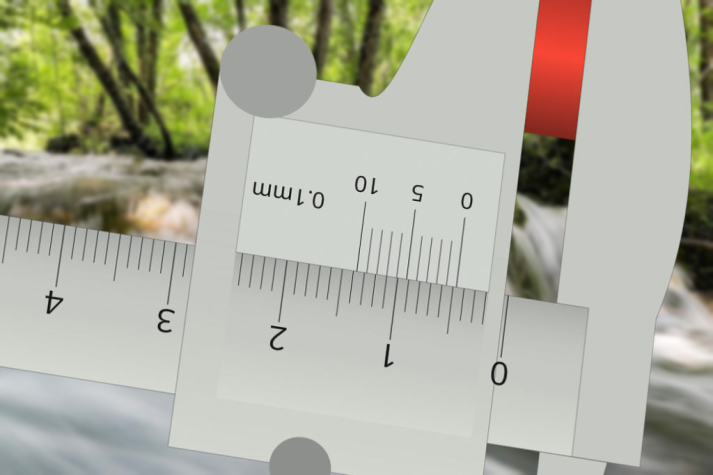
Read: 4.7 mm
